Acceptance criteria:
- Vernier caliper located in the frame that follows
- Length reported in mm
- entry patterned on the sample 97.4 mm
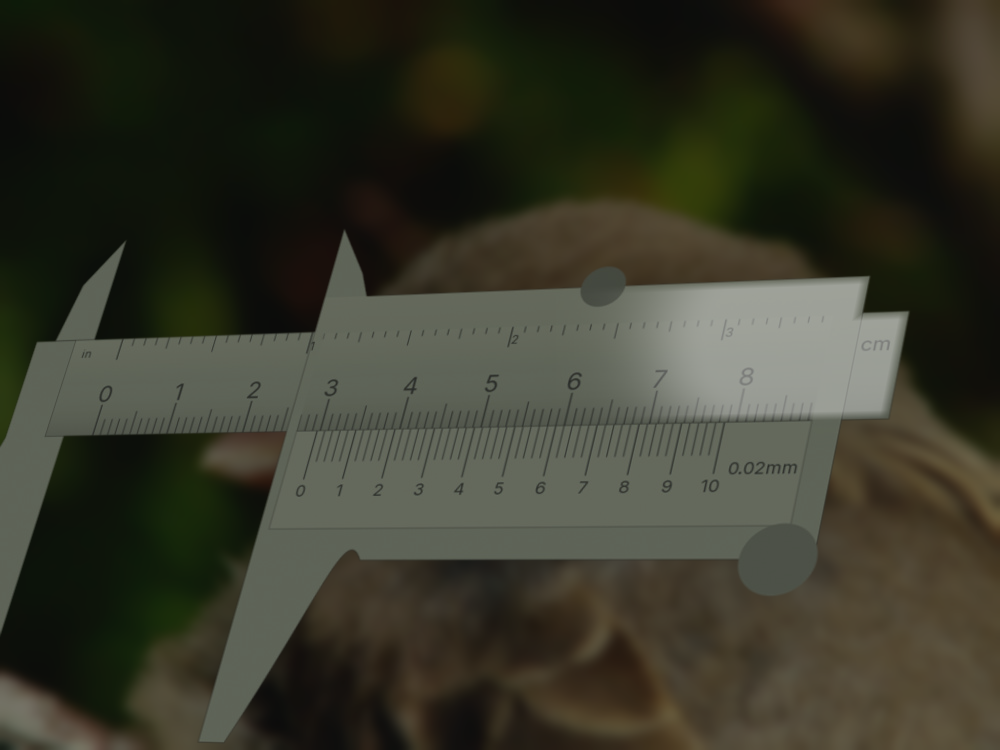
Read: 29.6 mm
